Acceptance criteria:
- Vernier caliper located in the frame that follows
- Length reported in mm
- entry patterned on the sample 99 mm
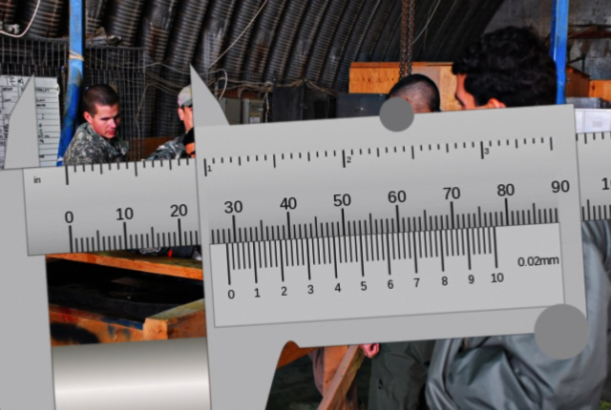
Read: 28.5 mm
